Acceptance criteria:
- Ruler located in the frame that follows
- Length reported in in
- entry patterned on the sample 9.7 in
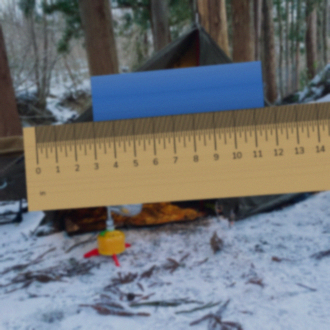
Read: 8.5 in
